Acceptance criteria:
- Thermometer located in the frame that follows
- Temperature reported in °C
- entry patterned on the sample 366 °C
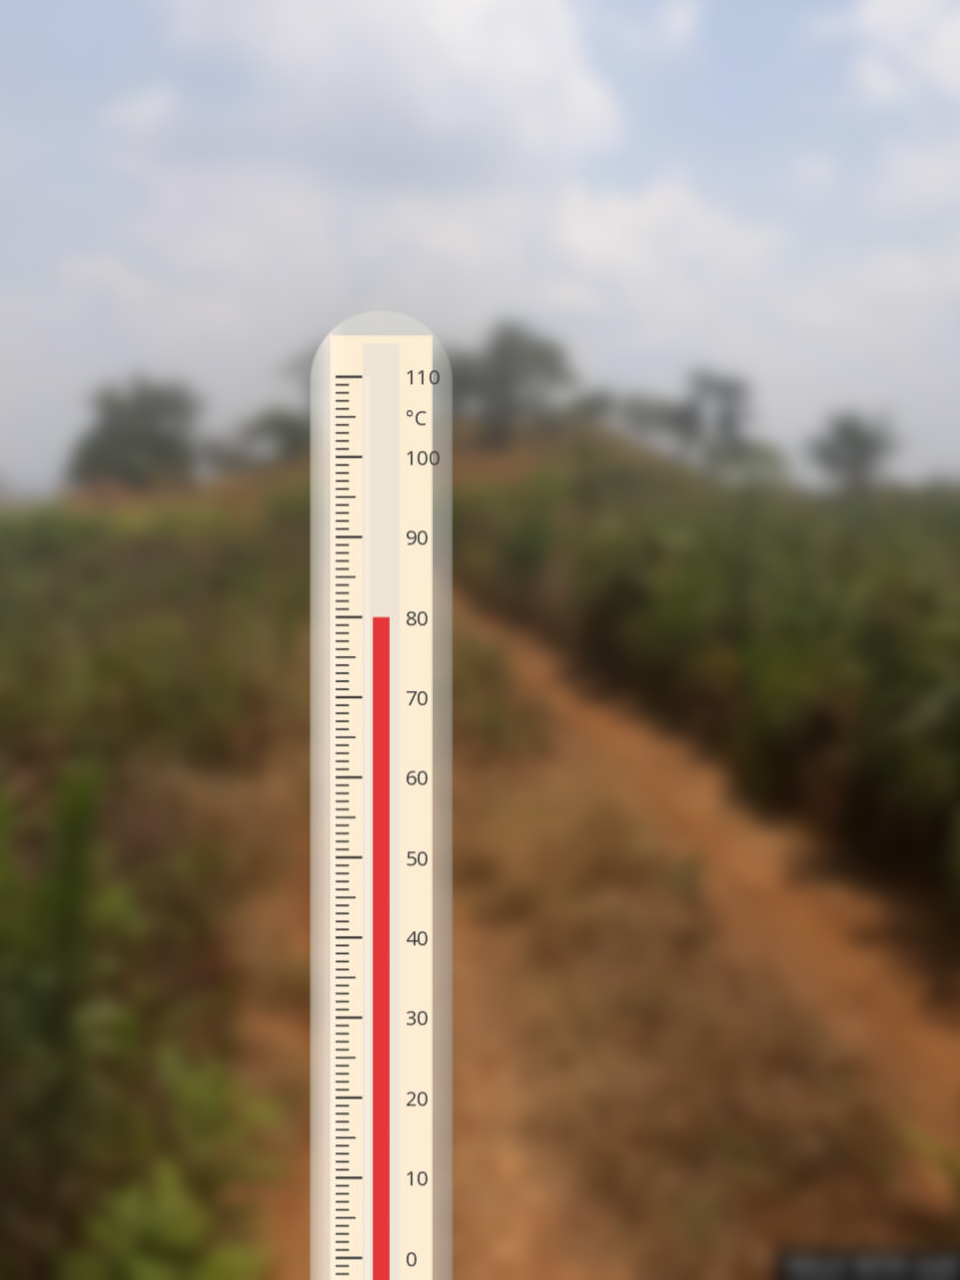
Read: 80 °C
